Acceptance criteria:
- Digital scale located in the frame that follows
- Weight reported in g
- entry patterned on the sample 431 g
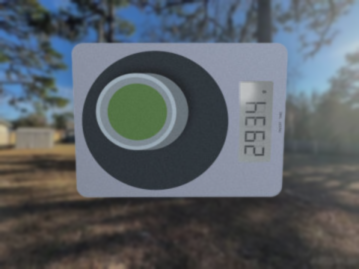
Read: 2934 g
